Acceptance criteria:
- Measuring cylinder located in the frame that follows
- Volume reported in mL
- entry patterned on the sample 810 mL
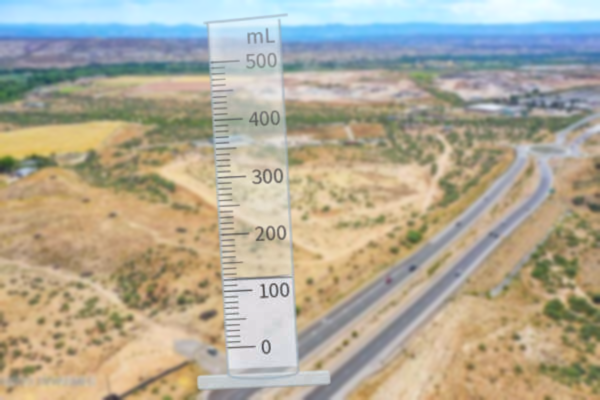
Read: 120 mL
